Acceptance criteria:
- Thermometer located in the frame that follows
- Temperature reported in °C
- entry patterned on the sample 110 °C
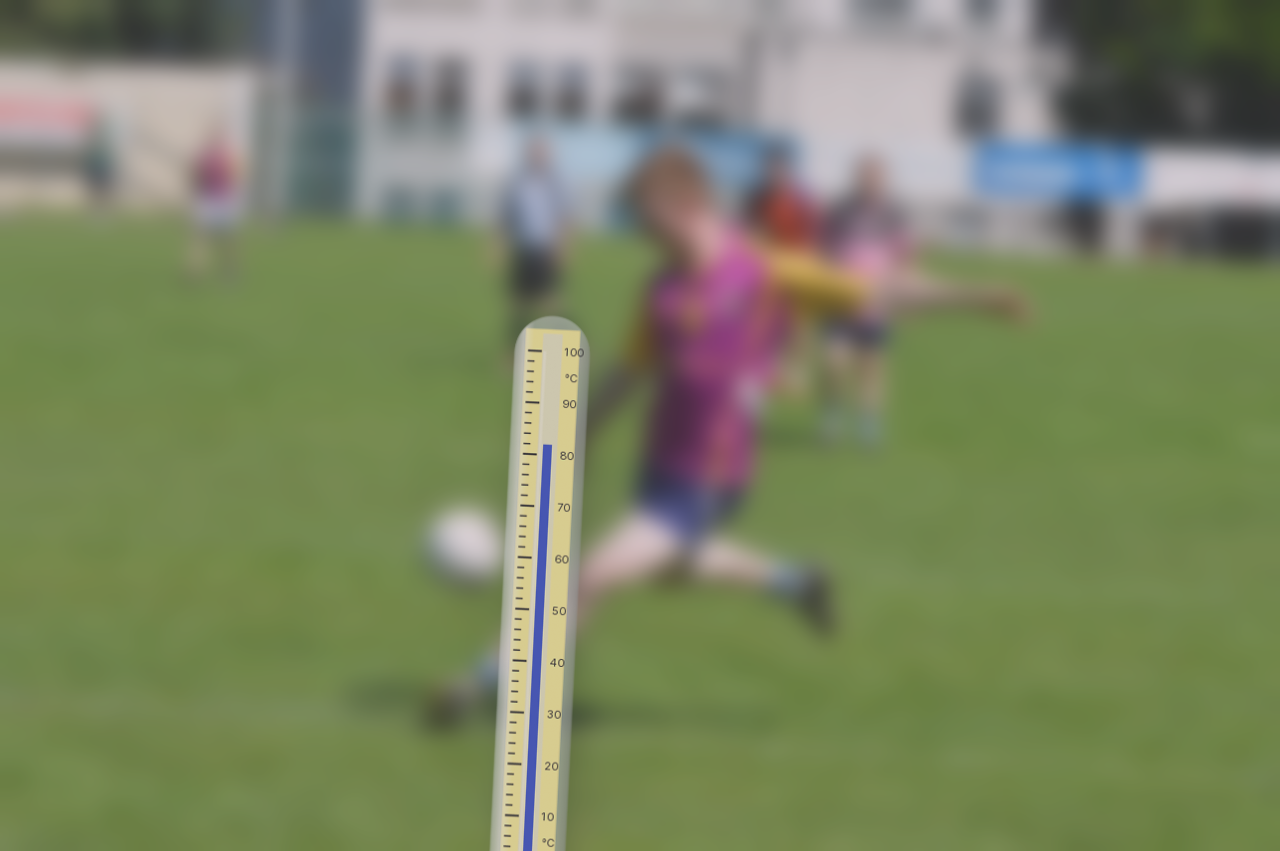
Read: 82 °C
